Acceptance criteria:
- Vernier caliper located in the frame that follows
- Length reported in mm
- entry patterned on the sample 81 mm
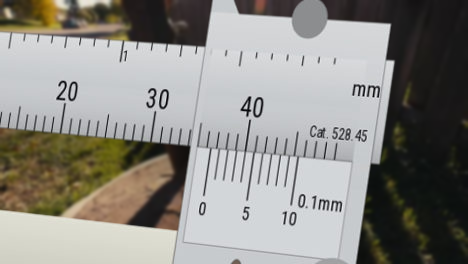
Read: 36.4 mm
